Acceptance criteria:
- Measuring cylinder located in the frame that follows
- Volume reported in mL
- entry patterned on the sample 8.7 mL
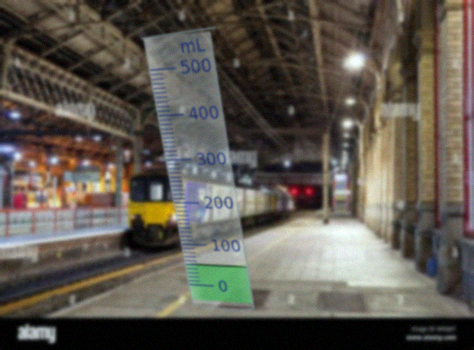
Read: 50 mL
